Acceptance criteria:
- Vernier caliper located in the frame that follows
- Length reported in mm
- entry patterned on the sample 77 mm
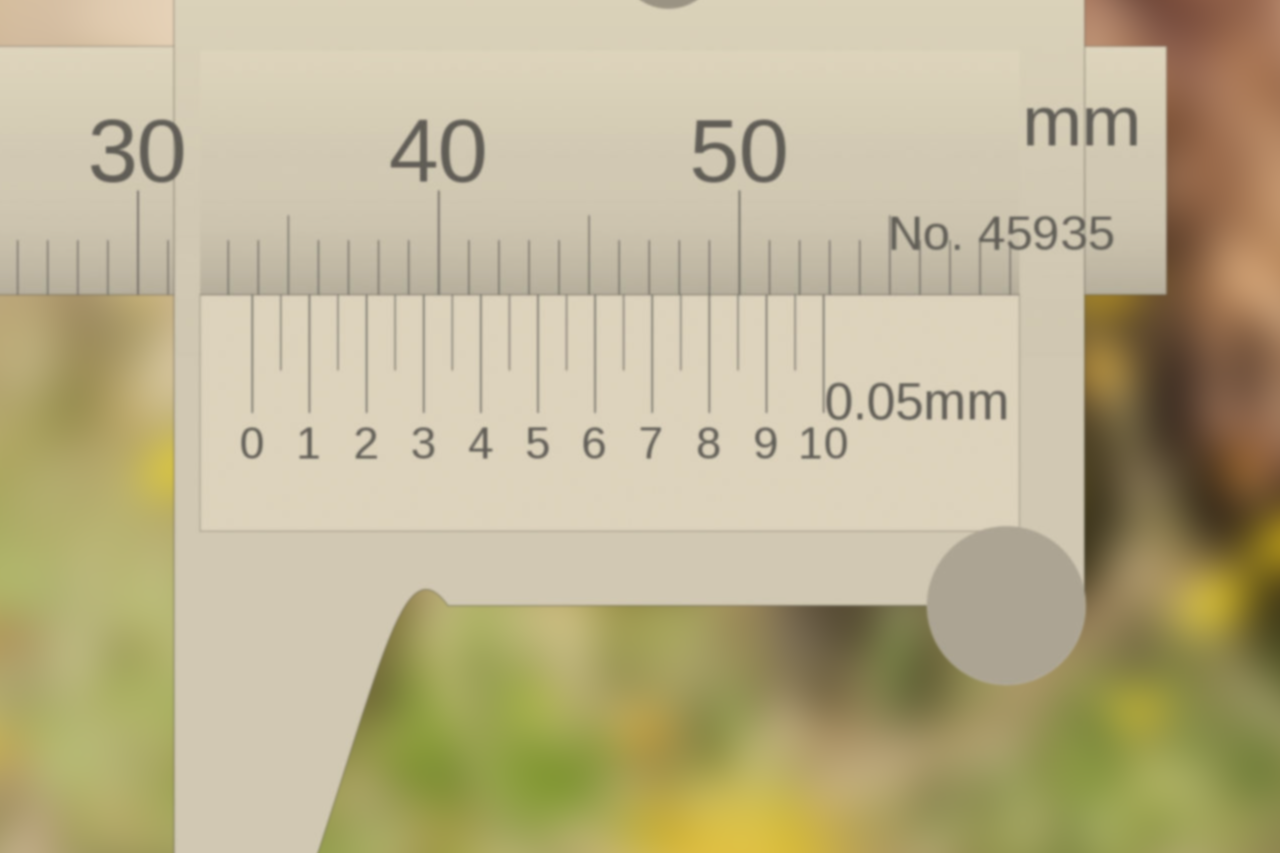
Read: 33.8 mm
